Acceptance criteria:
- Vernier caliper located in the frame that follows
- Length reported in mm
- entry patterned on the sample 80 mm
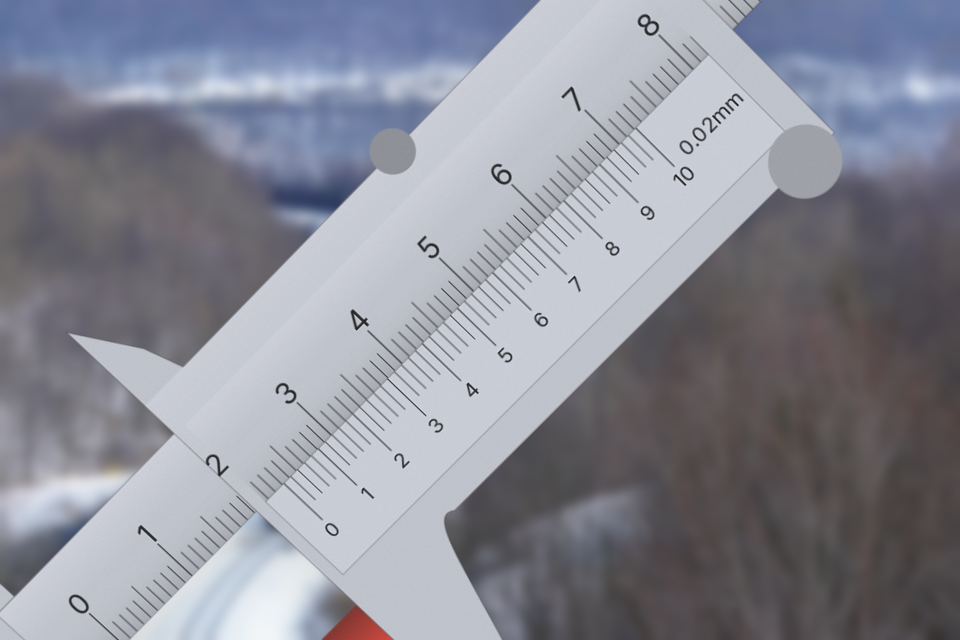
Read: 23.2 mm
